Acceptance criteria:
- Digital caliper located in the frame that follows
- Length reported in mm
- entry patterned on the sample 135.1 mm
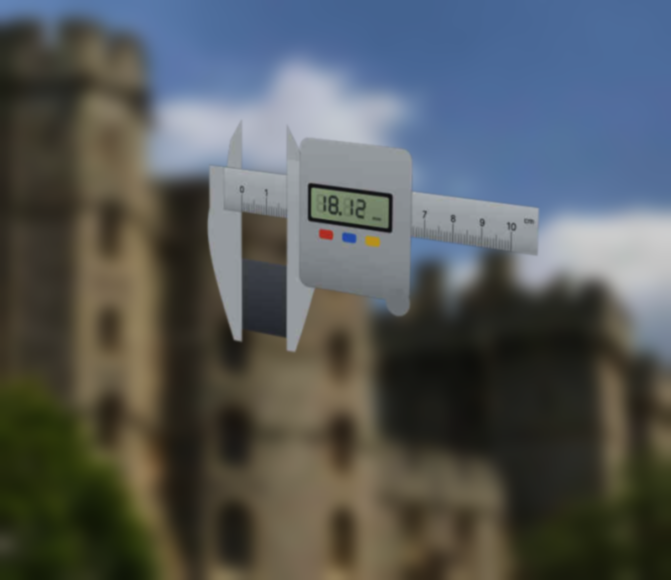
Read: 18.12 mm
